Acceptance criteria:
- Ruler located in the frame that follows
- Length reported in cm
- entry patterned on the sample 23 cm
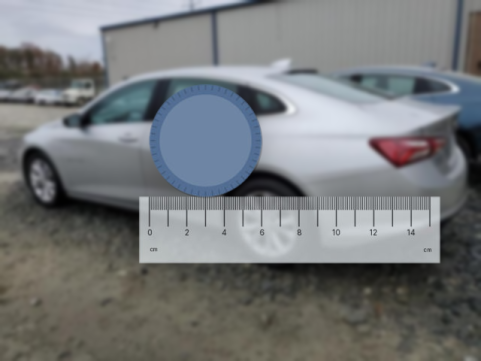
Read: 6 cm
